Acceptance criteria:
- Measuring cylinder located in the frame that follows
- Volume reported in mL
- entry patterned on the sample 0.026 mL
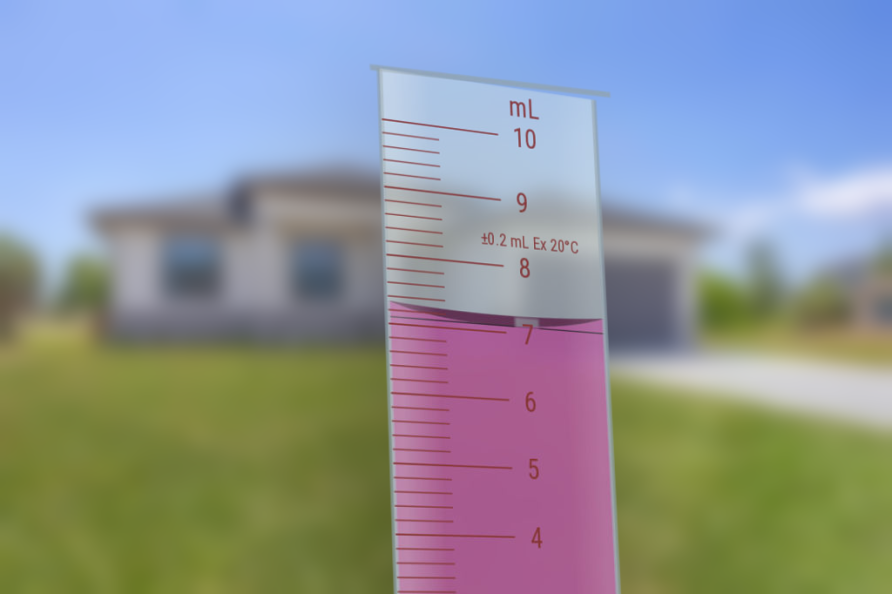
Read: 7.1 mL
